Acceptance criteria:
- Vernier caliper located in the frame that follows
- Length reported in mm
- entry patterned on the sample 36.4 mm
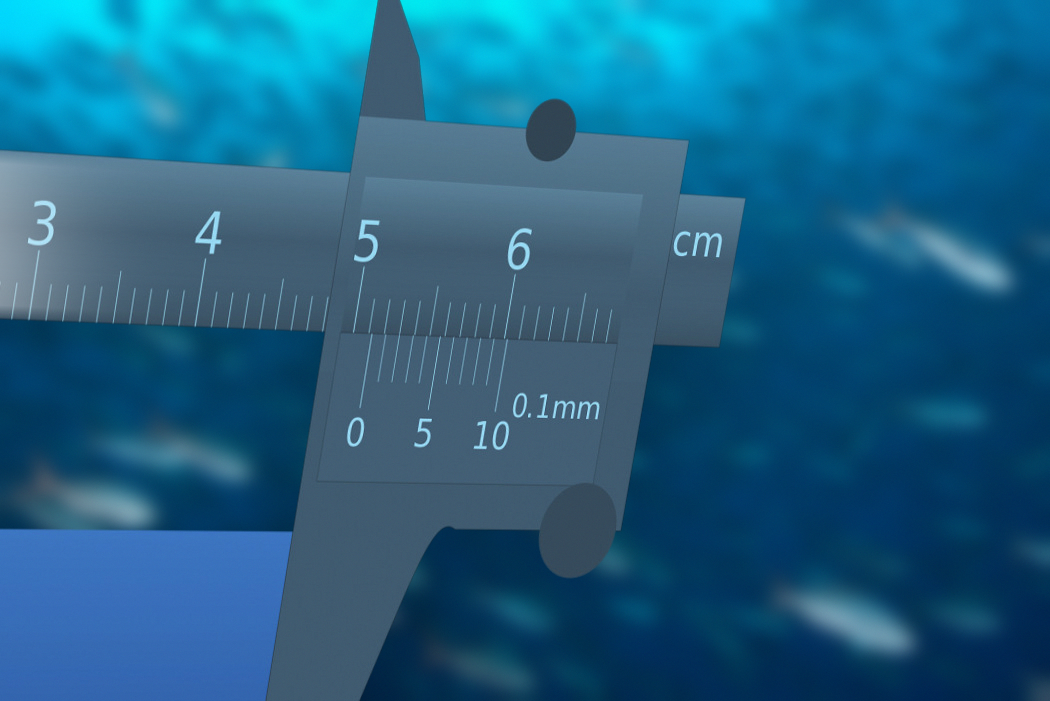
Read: 51.2 mm
